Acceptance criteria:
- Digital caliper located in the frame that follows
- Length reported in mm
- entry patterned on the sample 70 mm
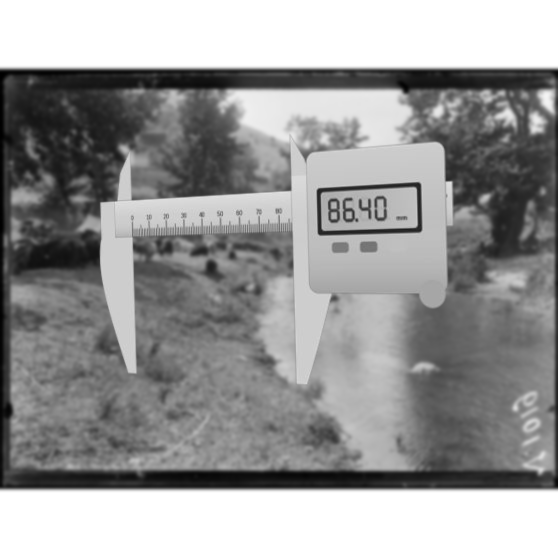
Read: 86.40 mm
